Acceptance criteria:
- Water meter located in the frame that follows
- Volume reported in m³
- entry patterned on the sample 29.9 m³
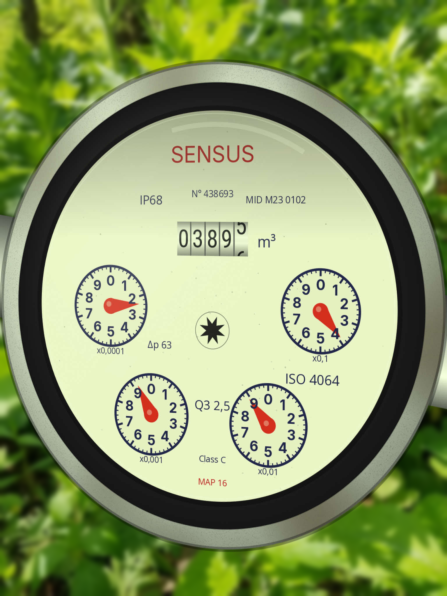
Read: 3895.3892 m³
